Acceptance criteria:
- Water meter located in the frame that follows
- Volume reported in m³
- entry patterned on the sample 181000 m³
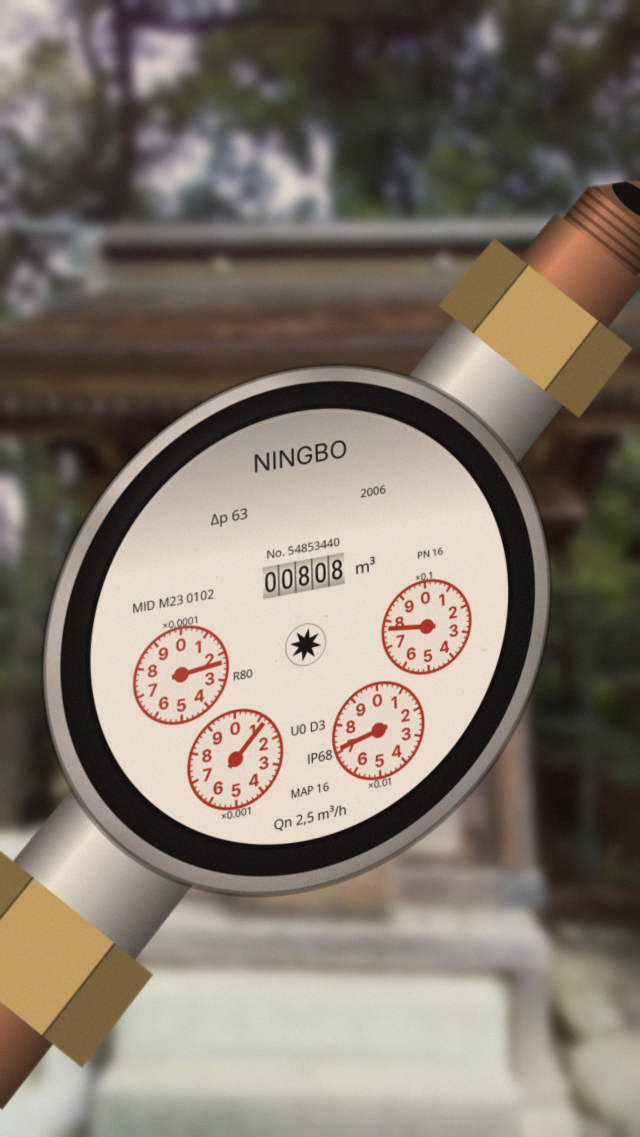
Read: 808.7712 m³
